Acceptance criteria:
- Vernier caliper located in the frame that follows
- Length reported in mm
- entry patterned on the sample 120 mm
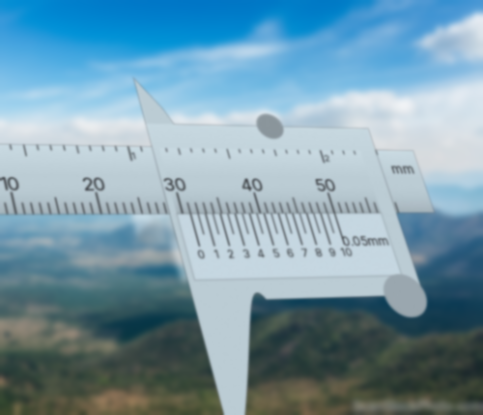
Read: 31.0 mm
